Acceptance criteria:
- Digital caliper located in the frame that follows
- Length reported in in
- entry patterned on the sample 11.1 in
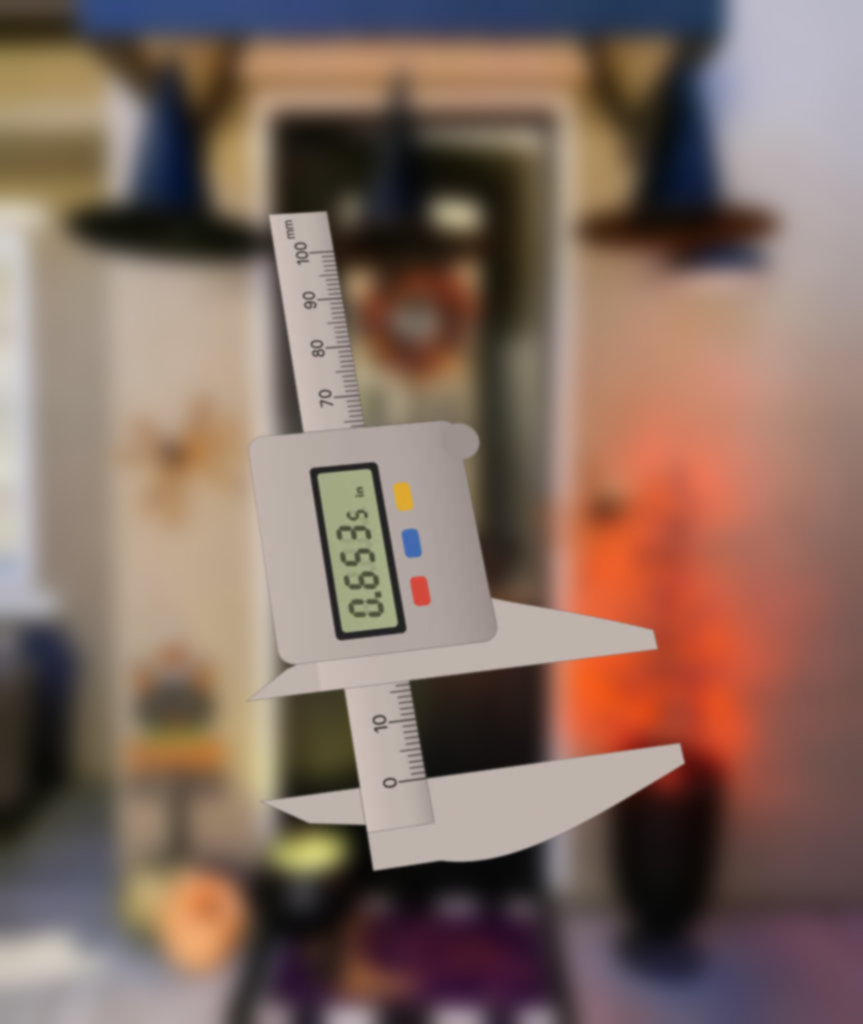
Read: 0.6535 in
